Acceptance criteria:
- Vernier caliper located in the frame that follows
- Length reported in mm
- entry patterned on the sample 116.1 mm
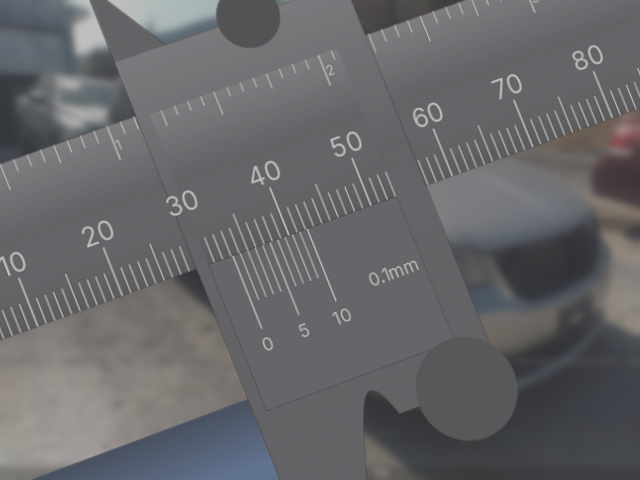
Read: 33.2 mm
